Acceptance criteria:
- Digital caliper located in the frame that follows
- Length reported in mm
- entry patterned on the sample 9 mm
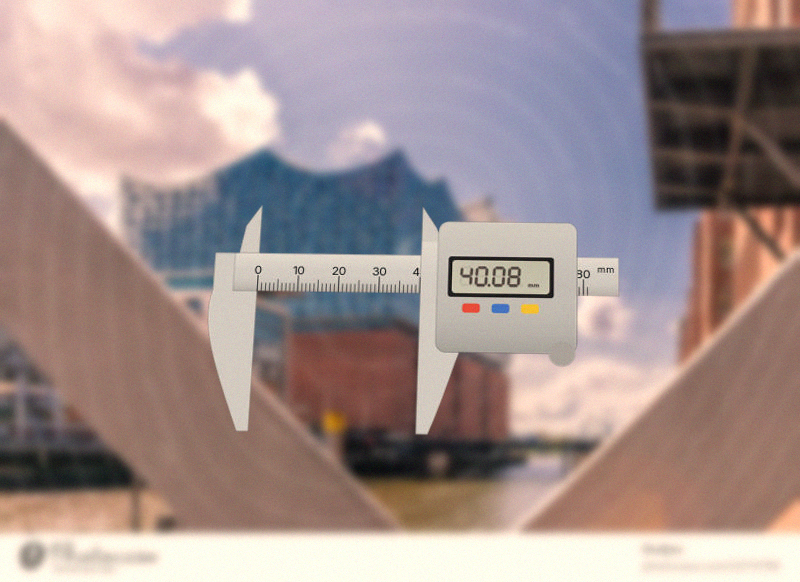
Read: 40.08 mm
